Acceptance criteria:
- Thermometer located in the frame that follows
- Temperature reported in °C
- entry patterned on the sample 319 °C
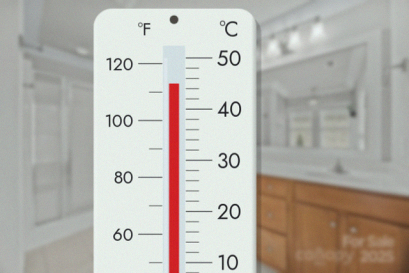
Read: 45 °C
